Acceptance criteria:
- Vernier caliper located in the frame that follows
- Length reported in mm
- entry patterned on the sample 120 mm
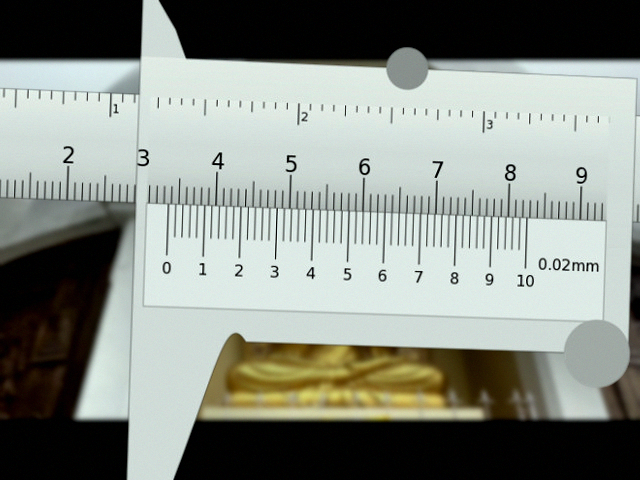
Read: 33.6 mm
